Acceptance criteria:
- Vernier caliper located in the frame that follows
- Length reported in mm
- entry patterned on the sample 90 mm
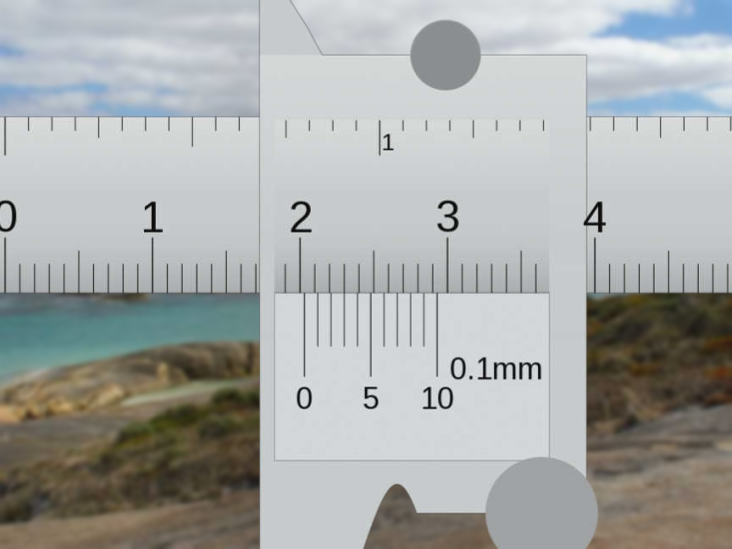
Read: 20.3 mm
